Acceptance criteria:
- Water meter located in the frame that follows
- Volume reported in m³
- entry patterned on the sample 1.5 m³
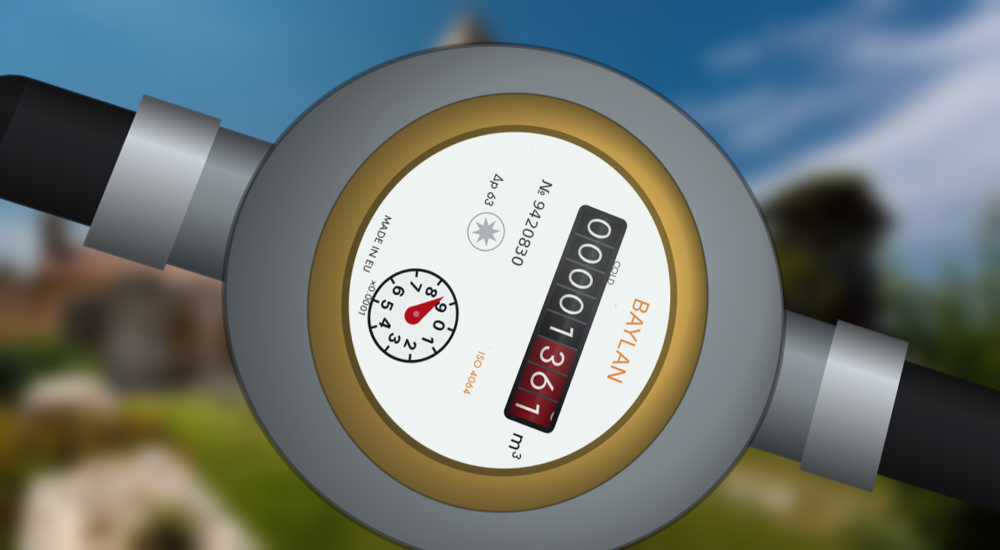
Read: 1.3608 m³
